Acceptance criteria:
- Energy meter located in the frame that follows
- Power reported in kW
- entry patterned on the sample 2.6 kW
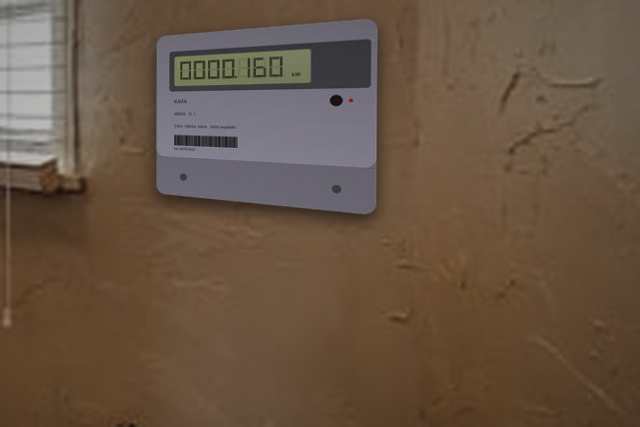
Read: 0.160 kW
